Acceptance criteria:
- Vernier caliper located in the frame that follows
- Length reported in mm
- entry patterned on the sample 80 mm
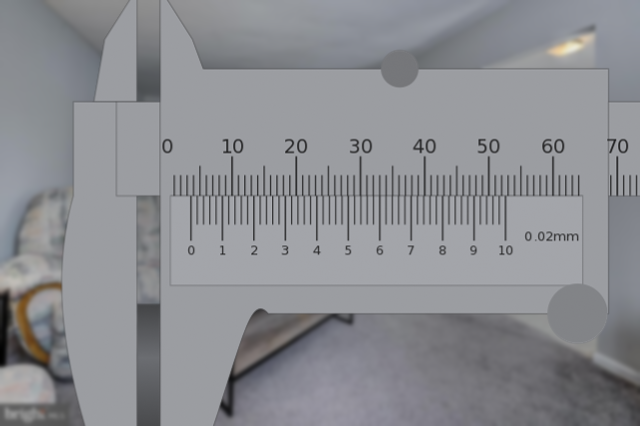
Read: 3.6 mm
